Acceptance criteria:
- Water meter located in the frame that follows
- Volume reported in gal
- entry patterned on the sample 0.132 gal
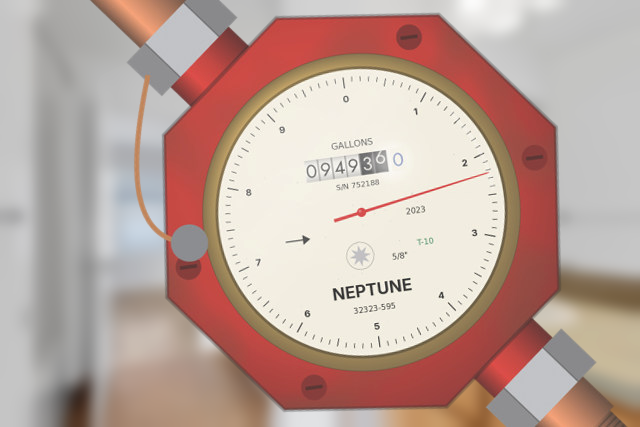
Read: 949362.2 gal
